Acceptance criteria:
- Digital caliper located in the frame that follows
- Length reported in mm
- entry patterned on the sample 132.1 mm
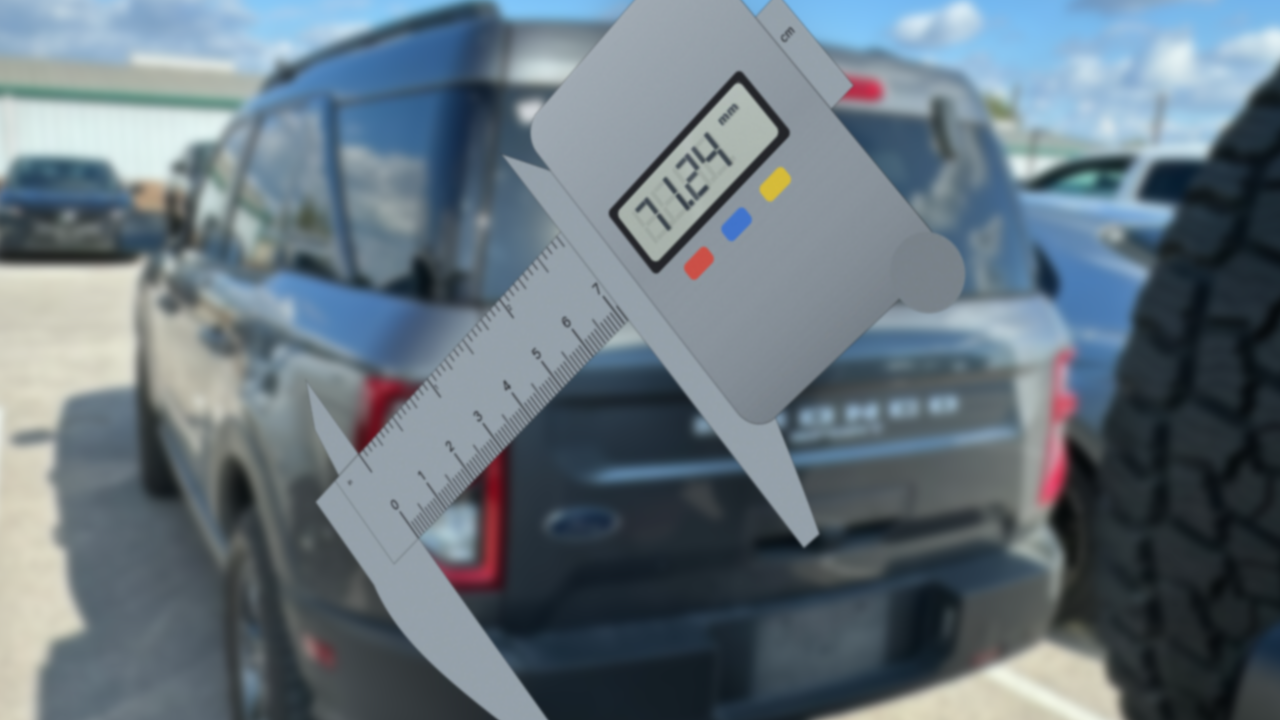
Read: 71.24 mm
